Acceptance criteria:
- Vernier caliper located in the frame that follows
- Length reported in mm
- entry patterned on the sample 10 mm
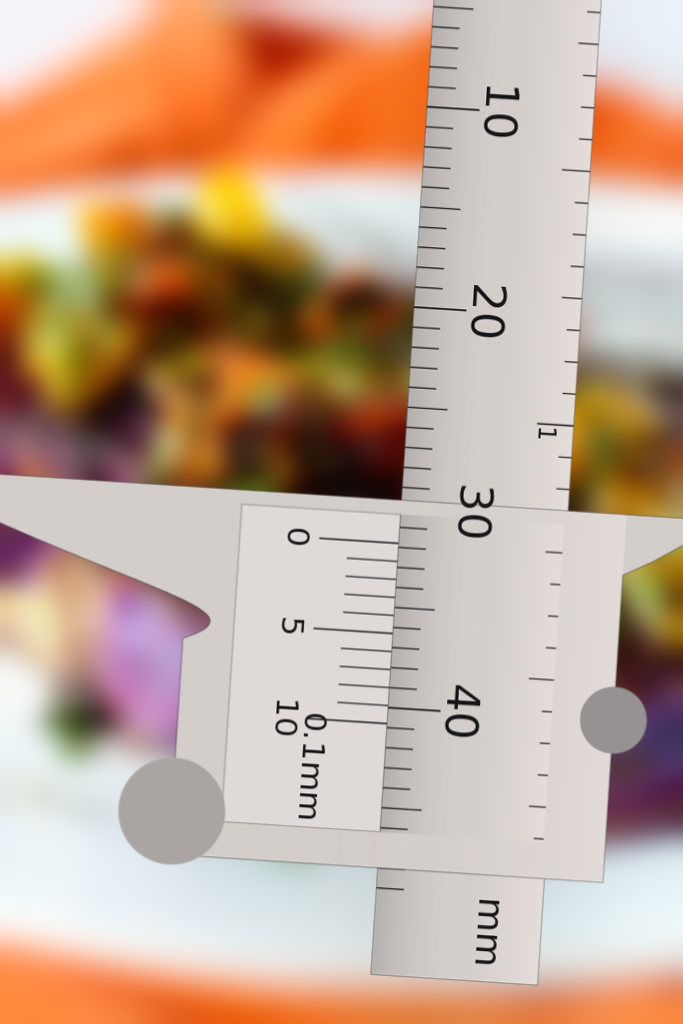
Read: 31.8 mm
